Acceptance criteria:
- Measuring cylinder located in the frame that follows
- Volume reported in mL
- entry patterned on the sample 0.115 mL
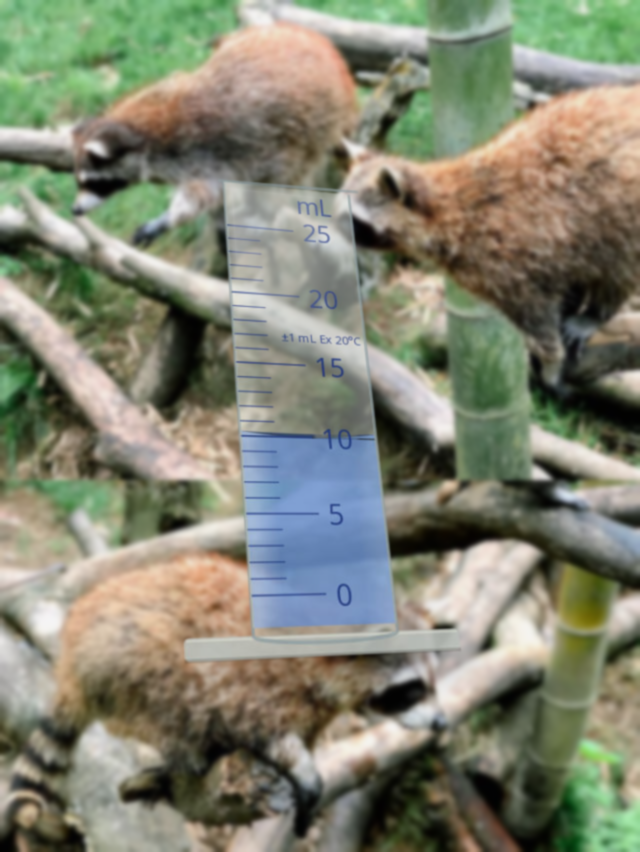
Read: 10 mL
